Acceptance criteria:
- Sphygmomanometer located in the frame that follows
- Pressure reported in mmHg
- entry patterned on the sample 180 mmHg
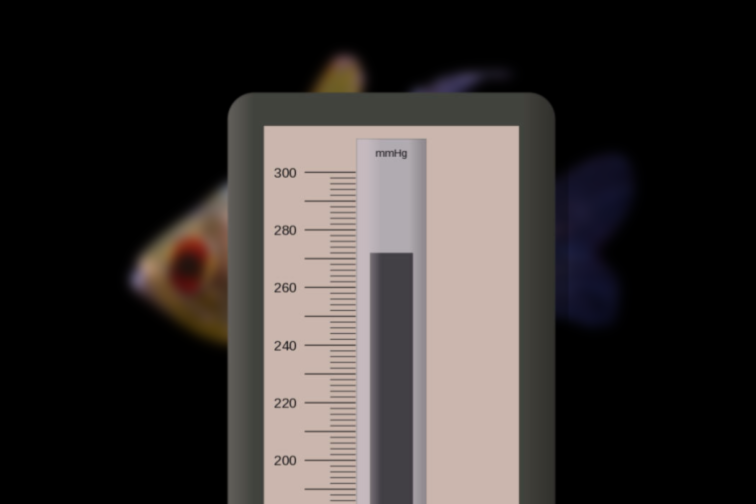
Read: 272 mmHg
